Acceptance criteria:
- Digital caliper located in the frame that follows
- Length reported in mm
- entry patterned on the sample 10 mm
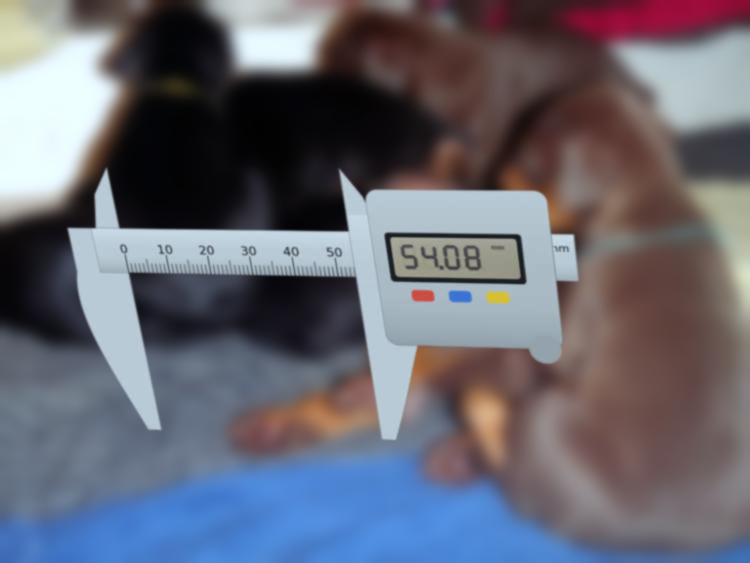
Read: 54.08 mm
